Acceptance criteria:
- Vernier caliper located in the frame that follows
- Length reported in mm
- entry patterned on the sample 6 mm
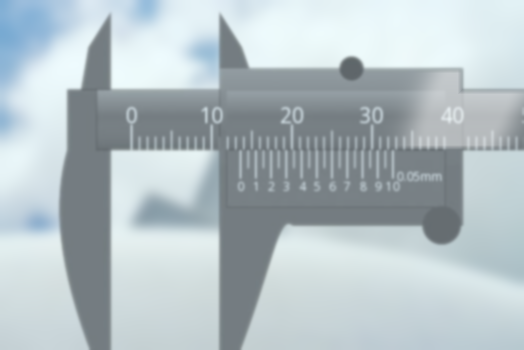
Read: 13.6 mm
